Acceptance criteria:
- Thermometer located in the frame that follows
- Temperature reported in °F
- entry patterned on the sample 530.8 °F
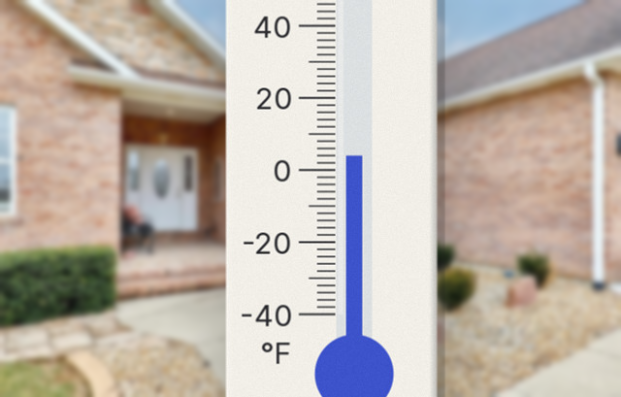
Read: 4 °F
